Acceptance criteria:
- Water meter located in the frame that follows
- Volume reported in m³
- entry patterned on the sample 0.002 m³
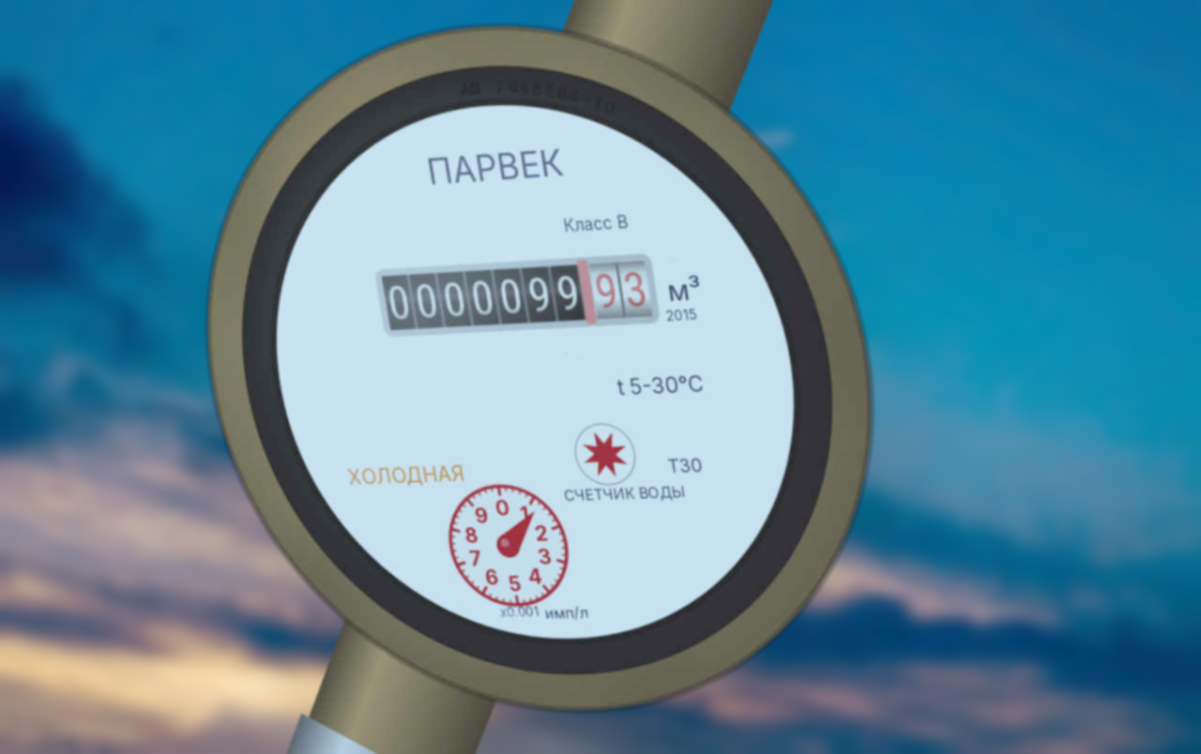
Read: 99.931 m³
